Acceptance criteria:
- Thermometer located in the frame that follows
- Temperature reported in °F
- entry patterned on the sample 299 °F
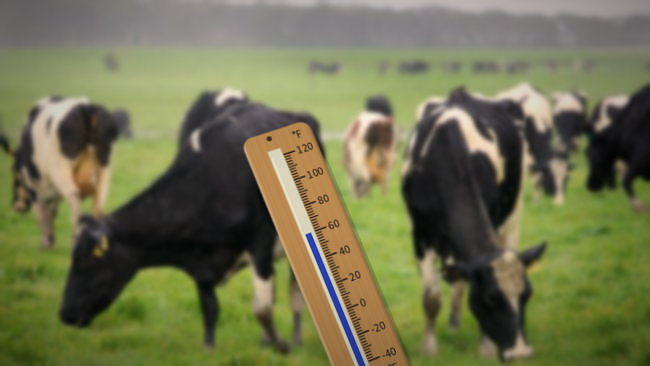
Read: 60 °F
